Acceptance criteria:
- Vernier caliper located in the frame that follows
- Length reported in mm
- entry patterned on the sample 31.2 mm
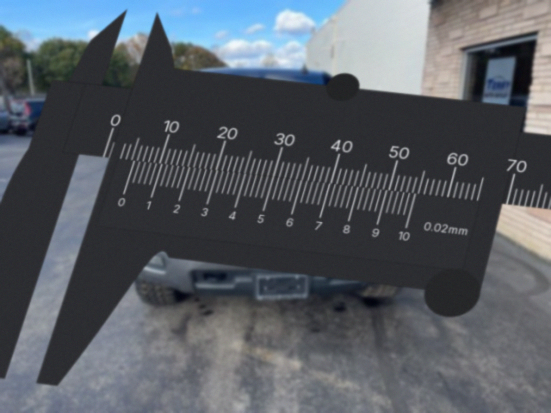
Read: 5.5 mm
